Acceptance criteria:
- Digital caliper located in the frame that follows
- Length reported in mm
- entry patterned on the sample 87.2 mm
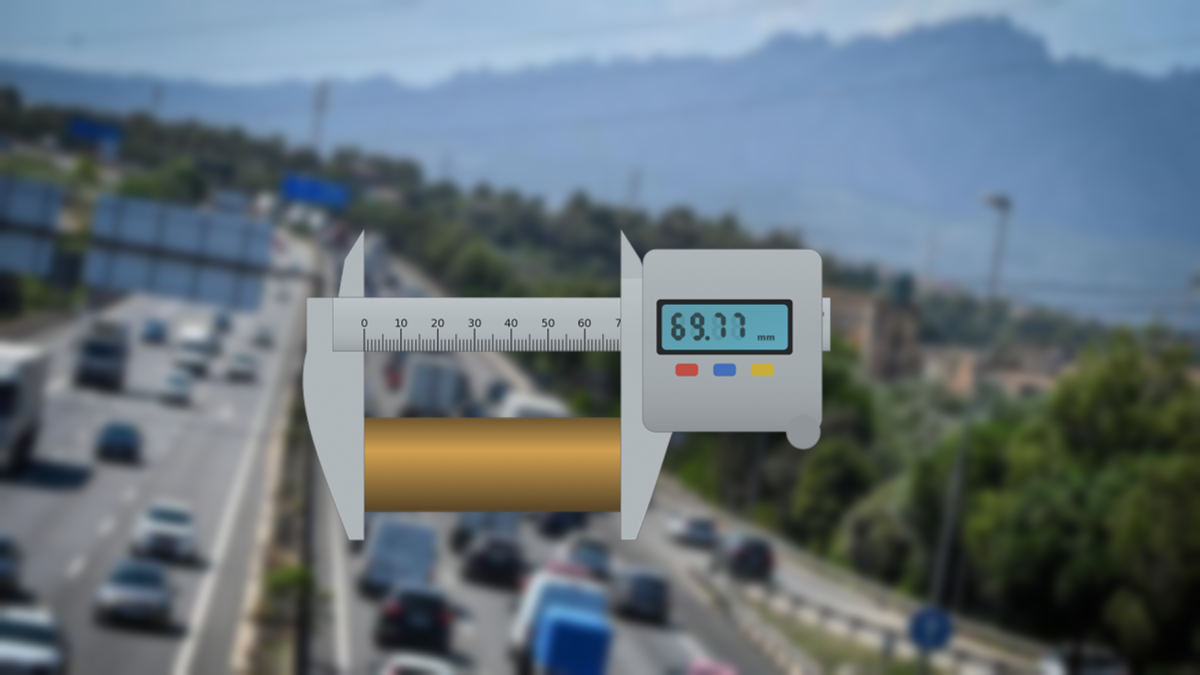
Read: 69.77 mm
